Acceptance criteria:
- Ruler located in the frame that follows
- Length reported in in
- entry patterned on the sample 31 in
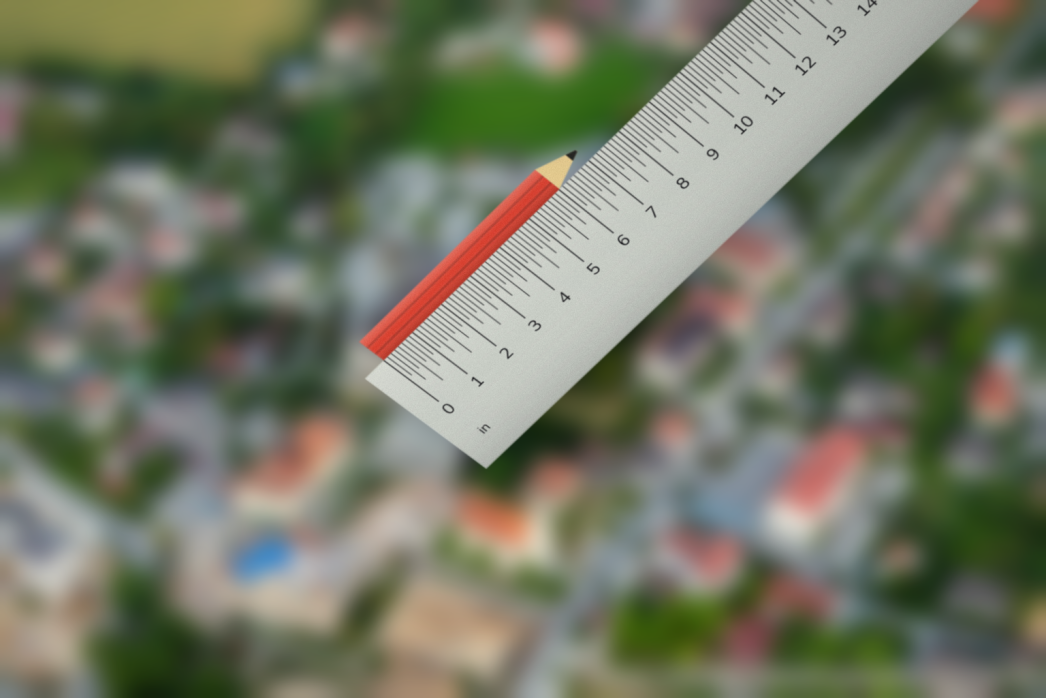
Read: 7 in
